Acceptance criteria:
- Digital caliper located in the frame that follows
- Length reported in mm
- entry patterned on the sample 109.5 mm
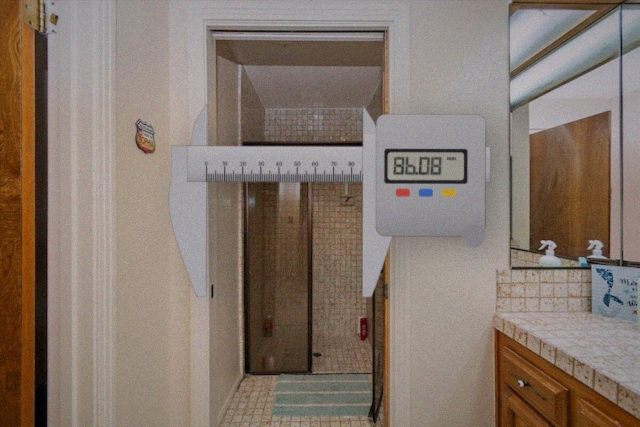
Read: 86.08 mm
